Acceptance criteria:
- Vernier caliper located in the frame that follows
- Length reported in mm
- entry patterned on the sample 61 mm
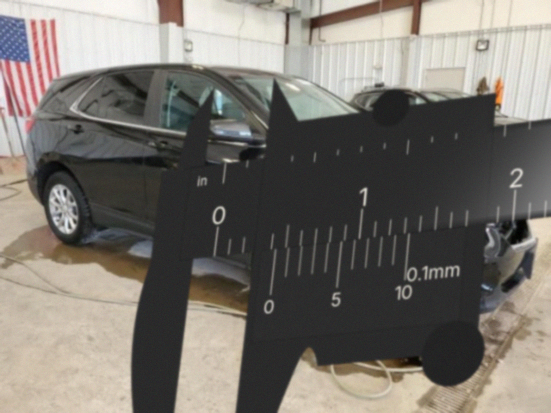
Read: 4.3 mm
